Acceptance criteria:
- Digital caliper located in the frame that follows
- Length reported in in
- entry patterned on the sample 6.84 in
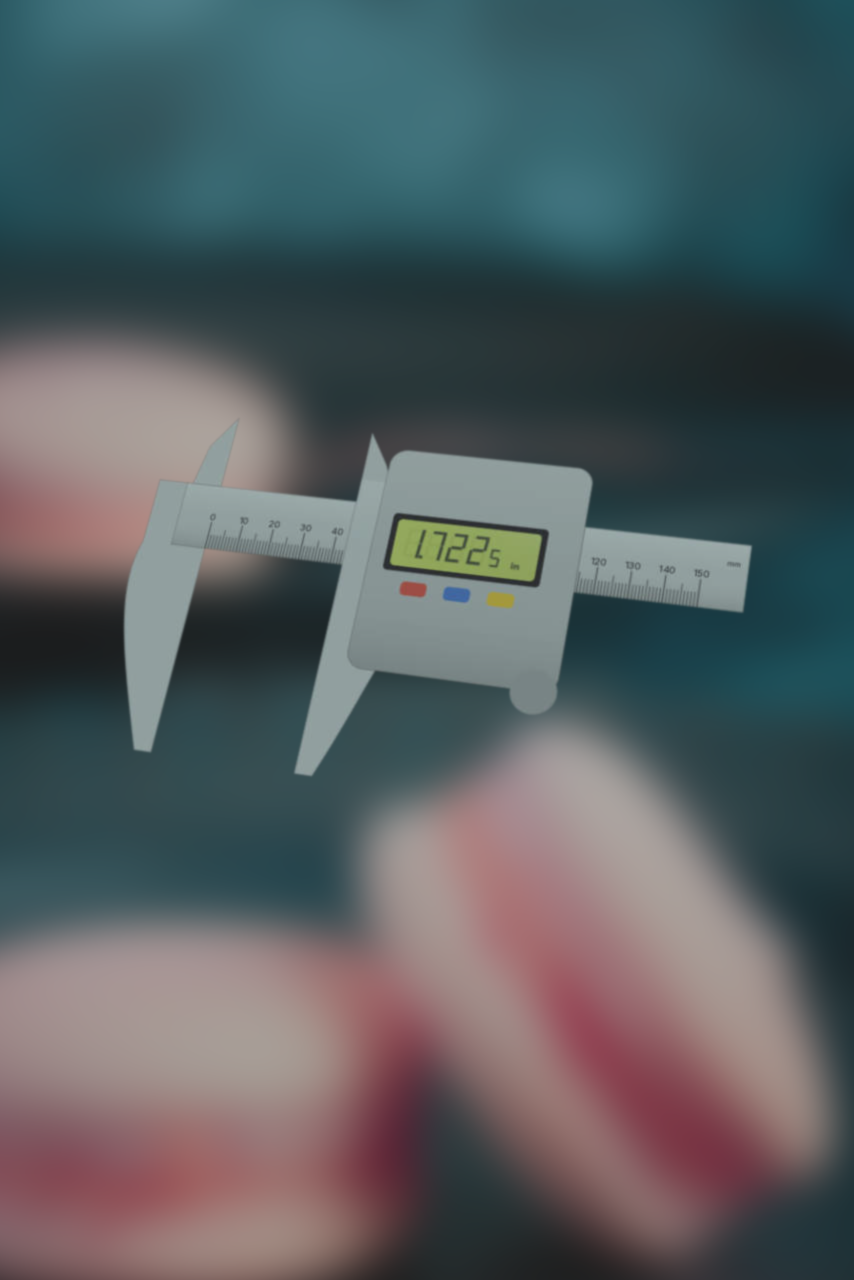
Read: 1.7225 in
